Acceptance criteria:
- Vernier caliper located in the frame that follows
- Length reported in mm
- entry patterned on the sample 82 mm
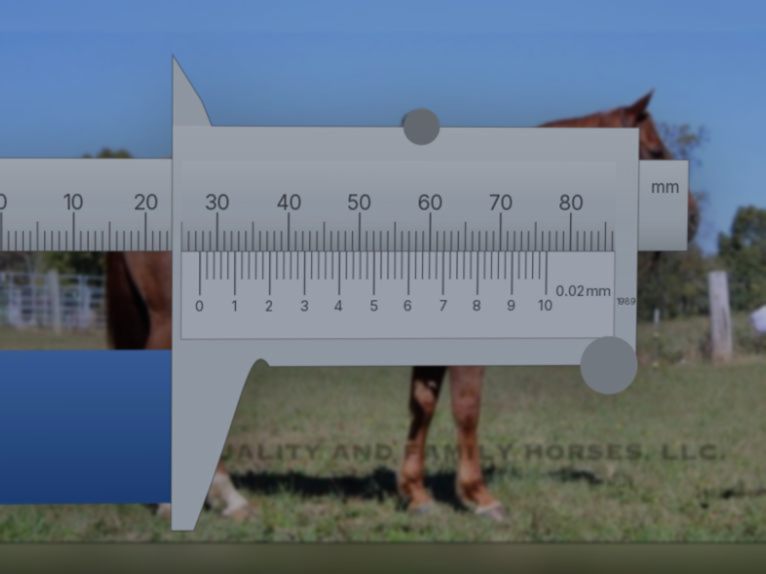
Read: 27.6 mm
